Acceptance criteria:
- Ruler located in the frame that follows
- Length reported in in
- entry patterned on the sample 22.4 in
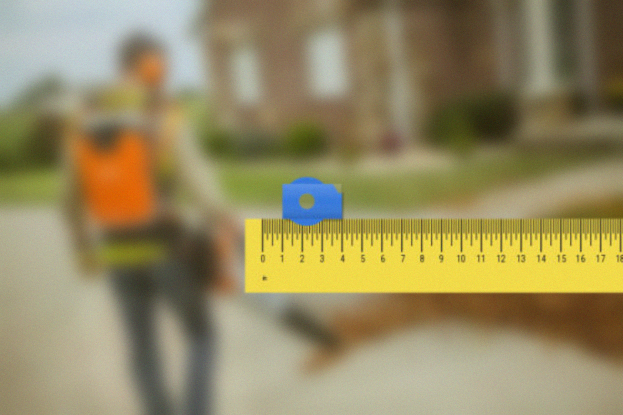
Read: 3 in
